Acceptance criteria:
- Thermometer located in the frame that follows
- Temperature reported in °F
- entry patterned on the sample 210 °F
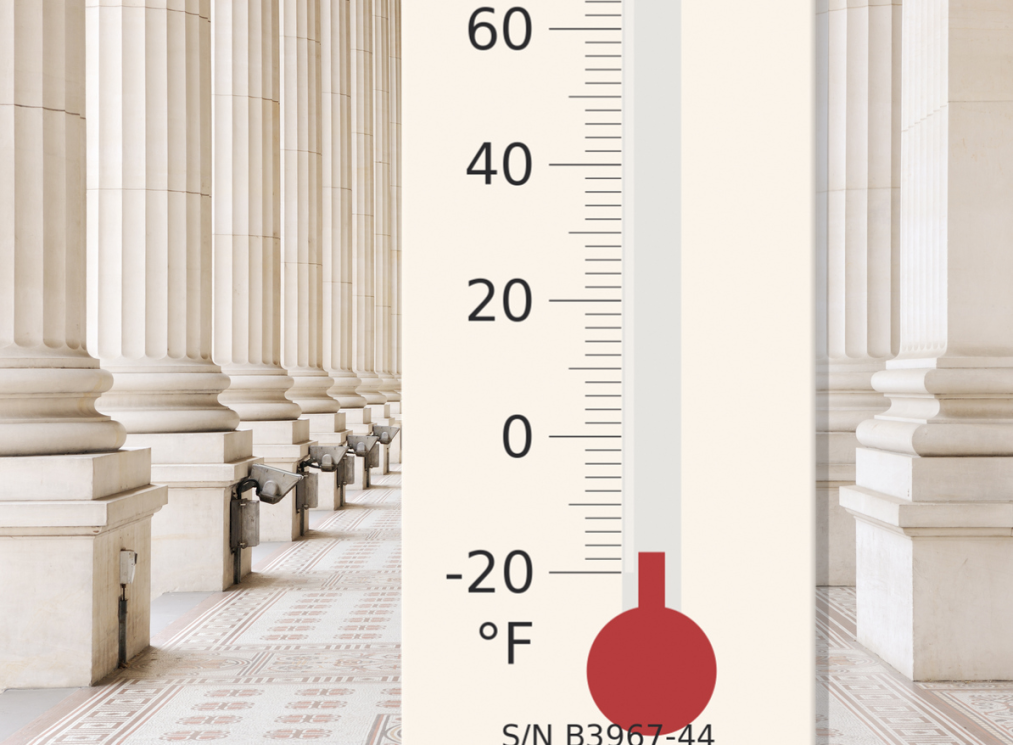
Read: -17 °F
